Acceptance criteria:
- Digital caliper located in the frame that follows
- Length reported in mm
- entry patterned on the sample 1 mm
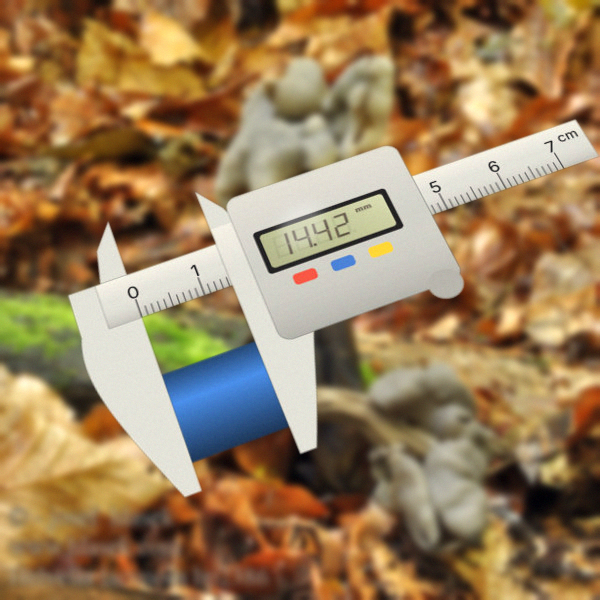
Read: 14.42 mm
